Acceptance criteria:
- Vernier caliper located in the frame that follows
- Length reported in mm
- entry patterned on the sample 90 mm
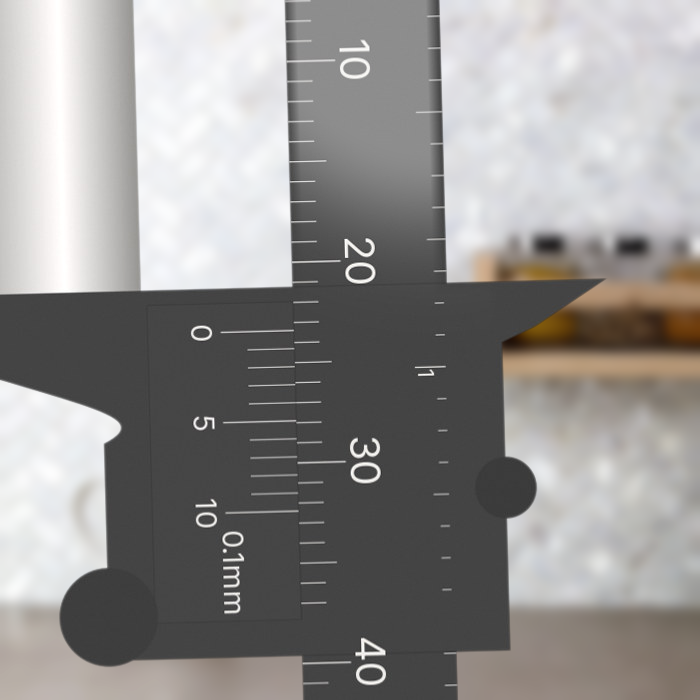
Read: 23.4 mm
